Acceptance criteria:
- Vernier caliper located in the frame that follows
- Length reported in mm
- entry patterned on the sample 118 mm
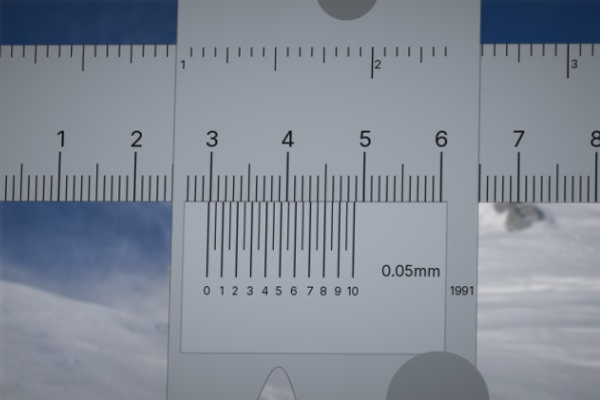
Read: 29.8 mm
